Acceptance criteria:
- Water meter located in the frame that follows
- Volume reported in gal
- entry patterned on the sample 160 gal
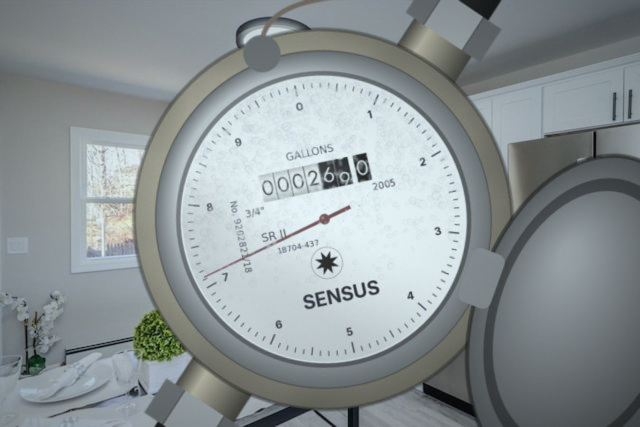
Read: 2687.1 gal
